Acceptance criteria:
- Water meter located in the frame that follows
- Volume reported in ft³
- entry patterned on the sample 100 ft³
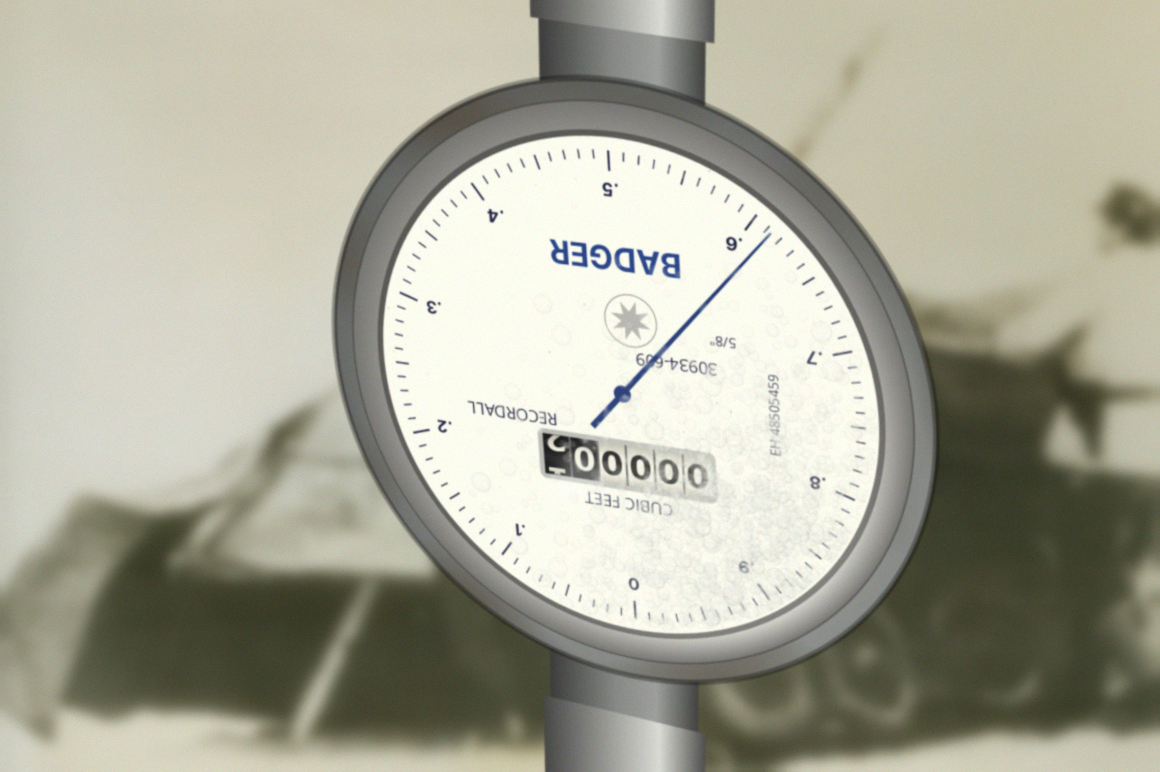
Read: 1.61 ft³
